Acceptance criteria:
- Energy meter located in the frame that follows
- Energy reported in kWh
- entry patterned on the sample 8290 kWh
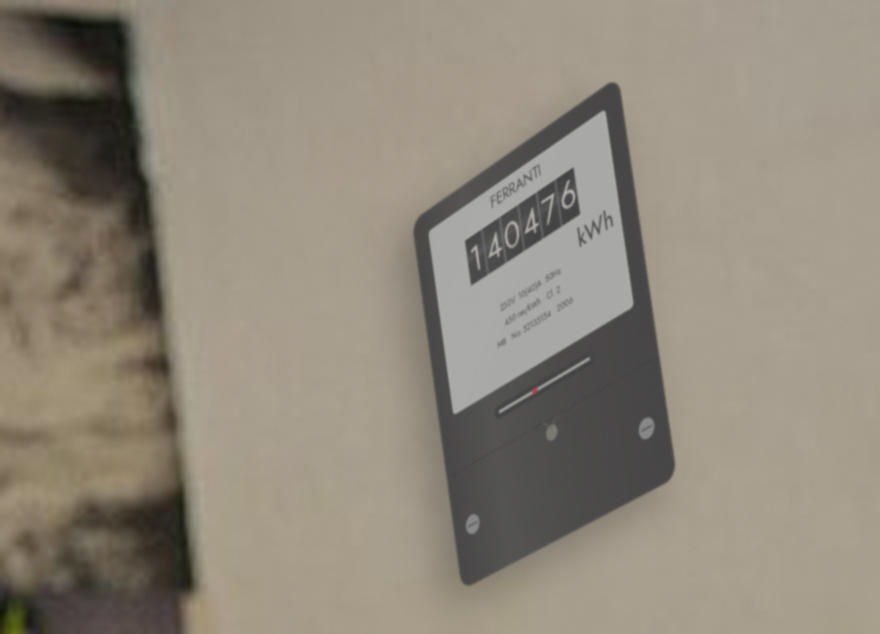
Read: 140476 kWh
